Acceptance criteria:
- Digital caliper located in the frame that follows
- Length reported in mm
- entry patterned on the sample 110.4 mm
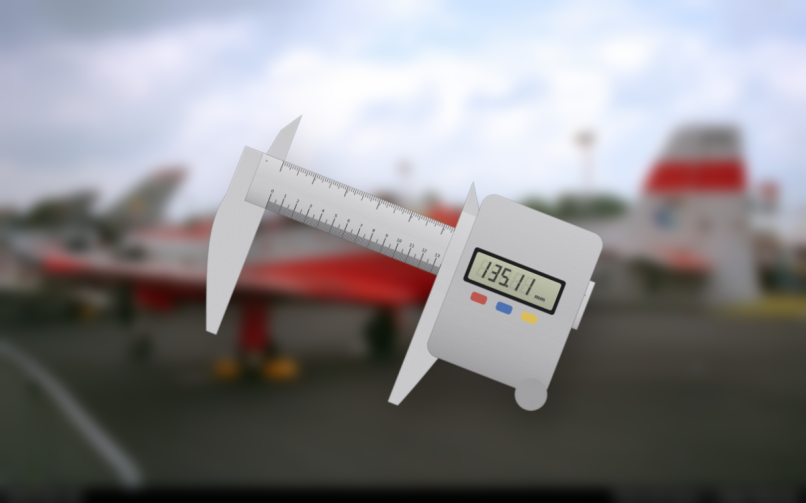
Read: 135.11 mm
